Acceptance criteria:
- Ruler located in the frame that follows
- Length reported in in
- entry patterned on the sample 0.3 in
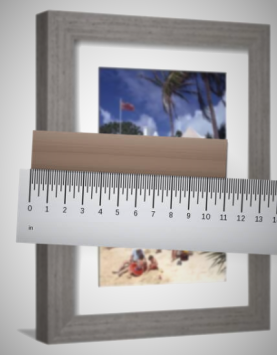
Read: 11 in
